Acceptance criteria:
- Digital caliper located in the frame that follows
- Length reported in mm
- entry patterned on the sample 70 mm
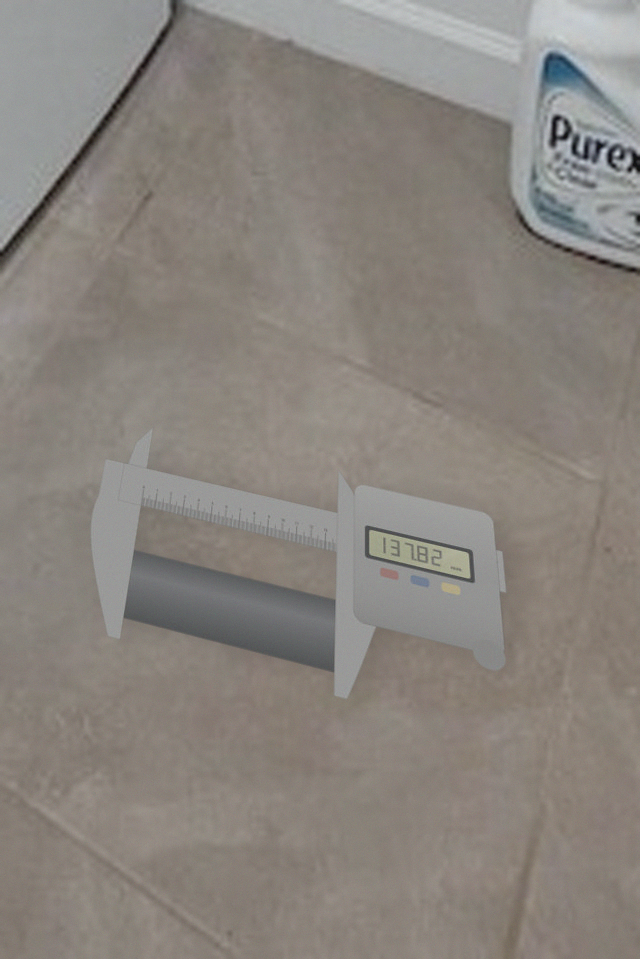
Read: 137.82 mm
